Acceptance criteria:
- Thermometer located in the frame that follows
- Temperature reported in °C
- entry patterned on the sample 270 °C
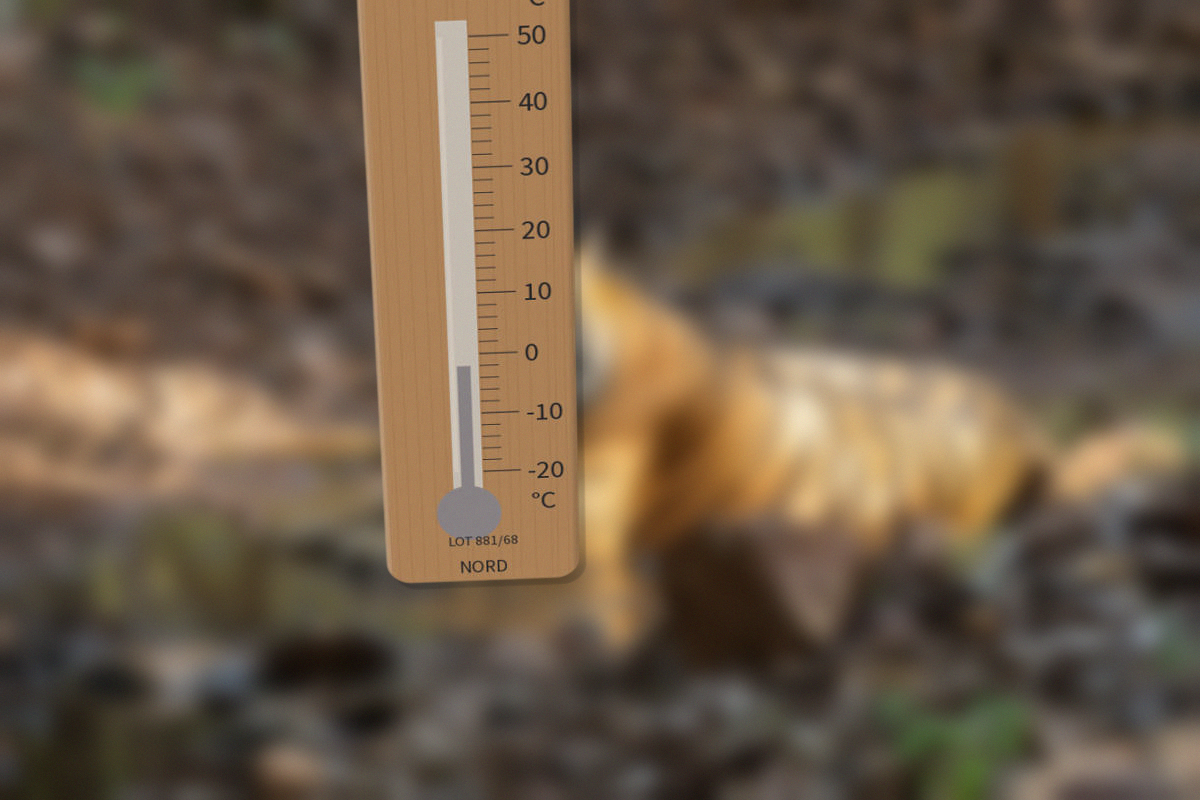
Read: -2 °C
